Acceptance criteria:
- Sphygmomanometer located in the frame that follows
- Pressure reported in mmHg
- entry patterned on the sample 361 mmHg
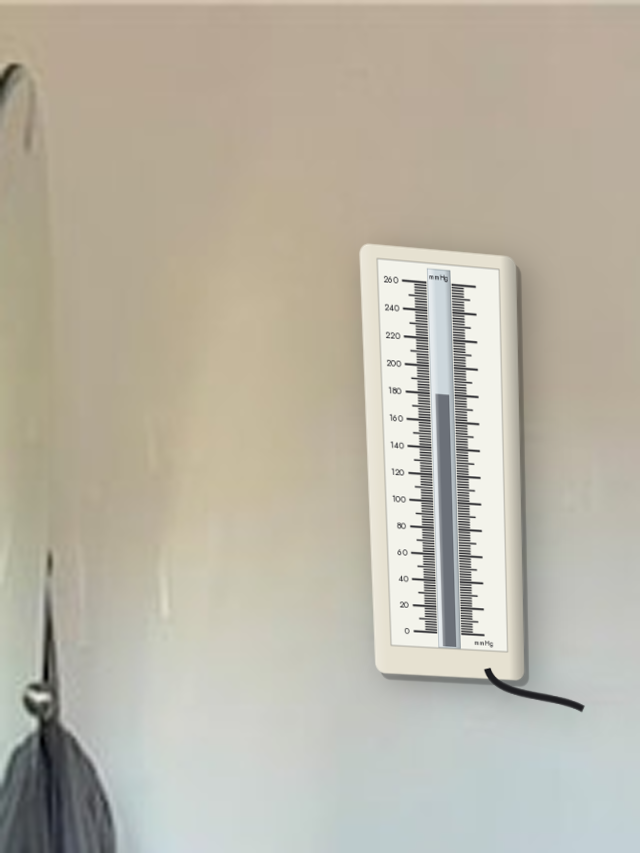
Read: 180 mmHg
